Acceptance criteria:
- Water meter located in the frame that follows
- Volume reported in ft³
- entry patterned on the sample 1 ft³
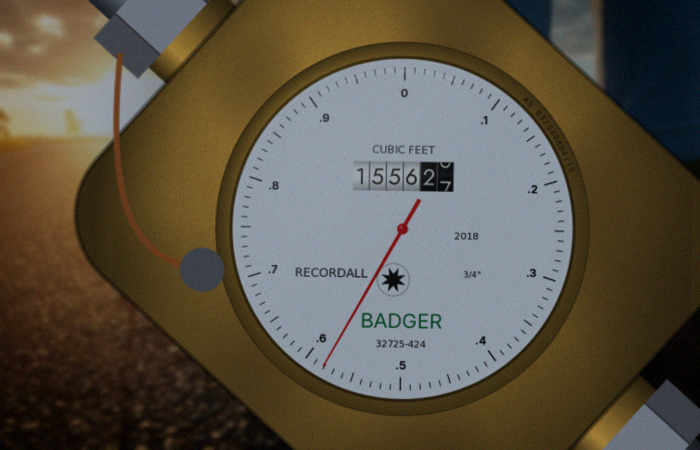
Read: 155626.58 ft³
